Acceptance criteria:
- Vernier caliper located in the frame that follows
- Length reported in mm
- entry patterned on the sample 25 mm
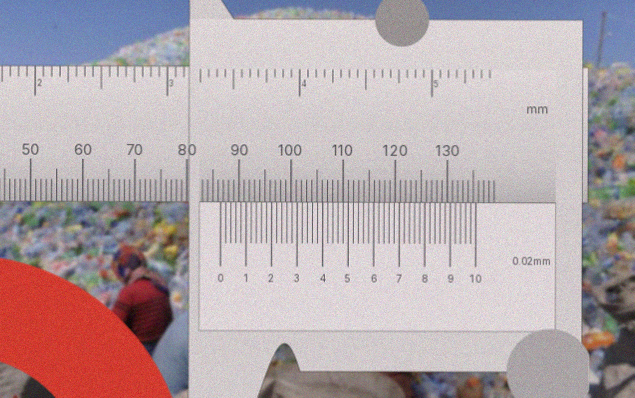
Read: 86.5 mm
